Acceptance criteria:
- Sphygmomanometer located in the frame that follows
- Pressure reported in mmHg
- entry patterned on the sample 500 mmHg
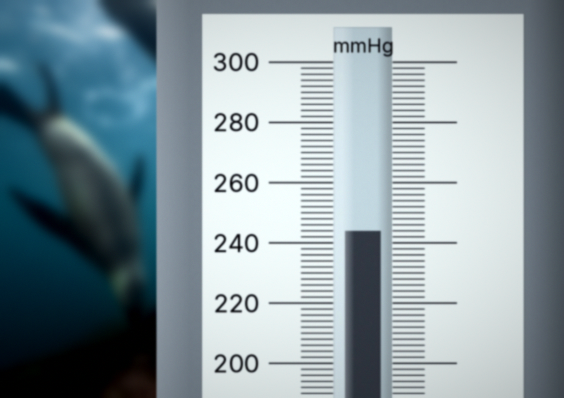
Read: 244 mmHg
